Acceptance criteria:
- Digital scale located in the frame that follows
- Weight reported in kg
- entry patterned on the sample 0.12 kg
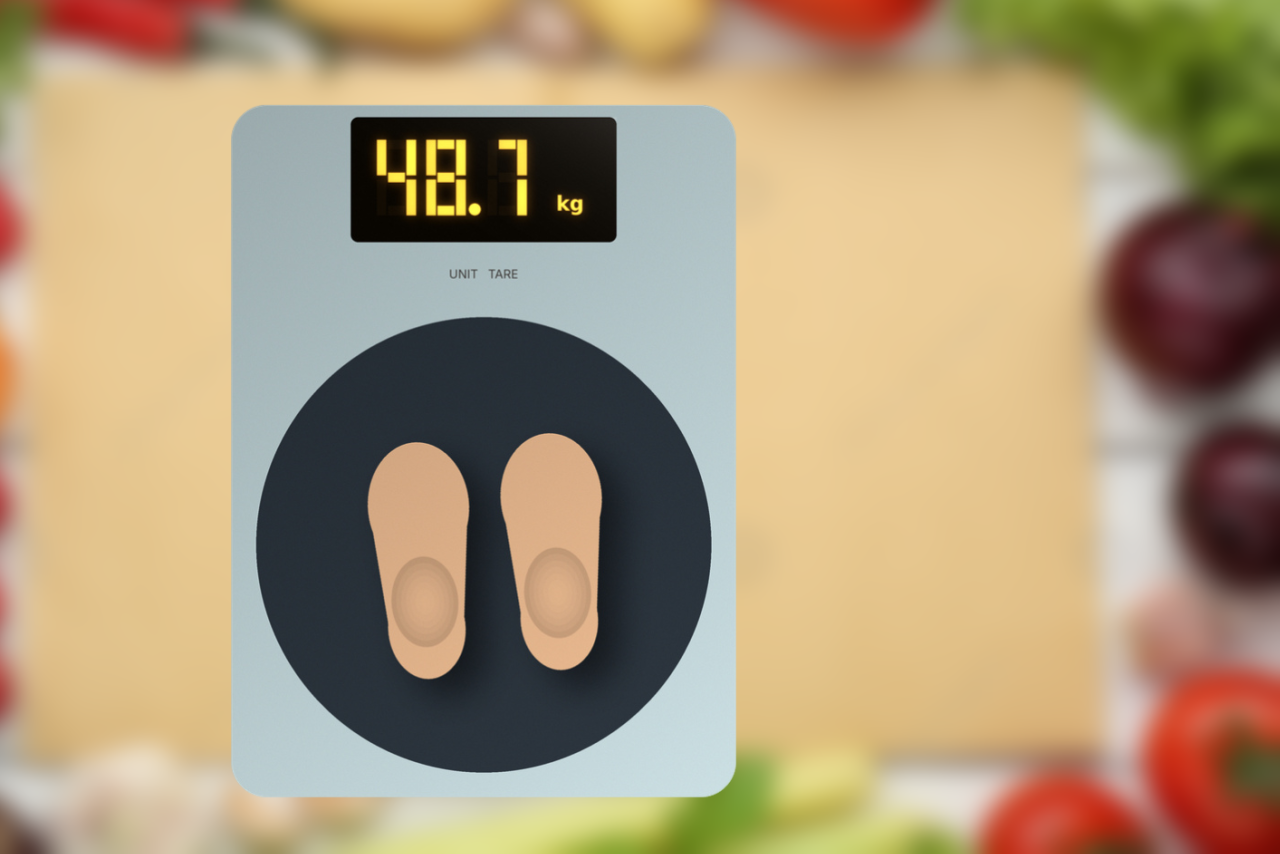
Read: 48.7 kg
